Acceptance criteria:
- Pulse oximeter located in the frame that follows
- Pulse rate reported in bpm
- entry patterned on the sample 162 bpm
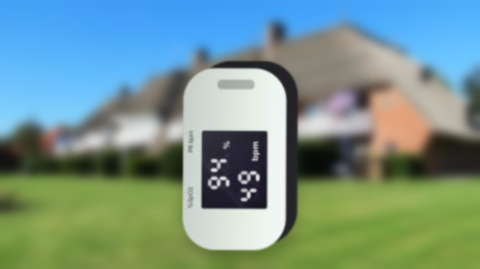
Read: 49 bpm
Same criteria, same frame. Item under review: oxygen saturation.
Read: 94 %
